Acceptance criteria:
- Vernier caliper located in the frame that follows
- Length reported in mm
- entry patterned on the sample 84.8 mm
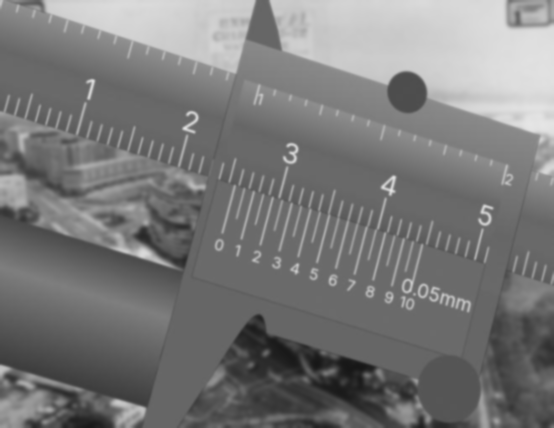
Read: 25.6 mm
